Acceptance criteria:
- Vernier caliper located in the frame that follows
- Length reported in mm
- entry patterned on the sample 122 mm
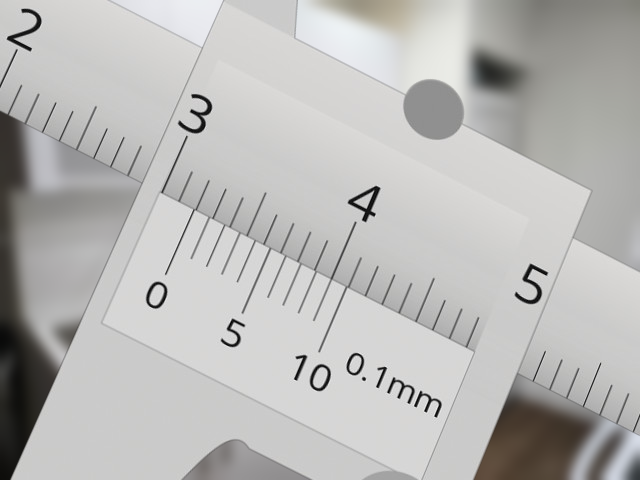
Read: 31.9 mm
